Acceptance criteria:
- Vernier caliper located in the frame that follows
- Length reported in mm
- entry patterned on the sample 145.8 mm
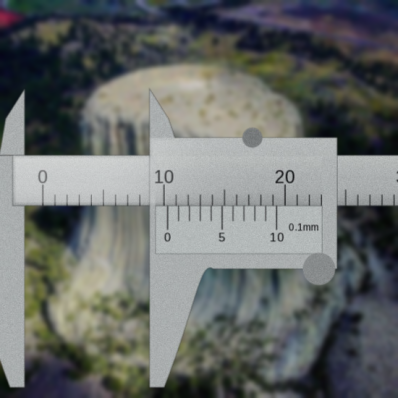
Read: 10.3 mm
